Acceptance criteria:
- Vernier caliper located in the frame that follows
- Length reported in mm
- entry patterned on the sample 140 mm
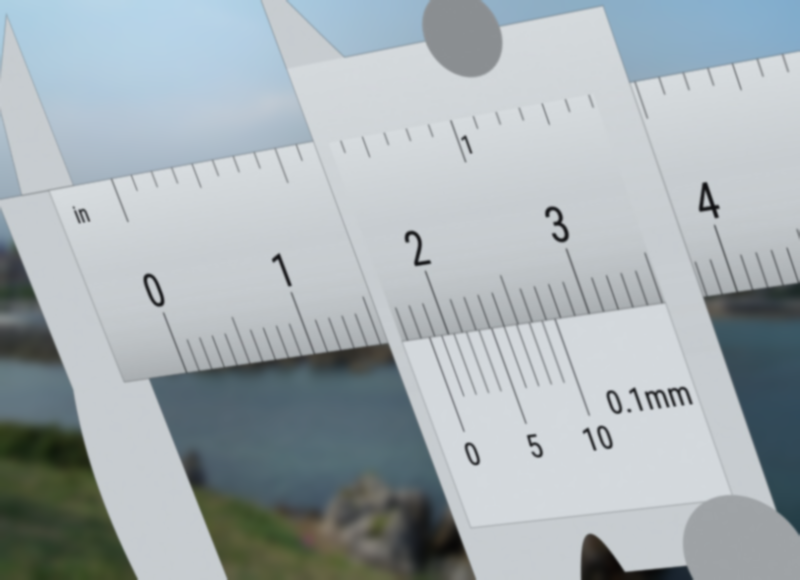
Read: 18.6 mm
